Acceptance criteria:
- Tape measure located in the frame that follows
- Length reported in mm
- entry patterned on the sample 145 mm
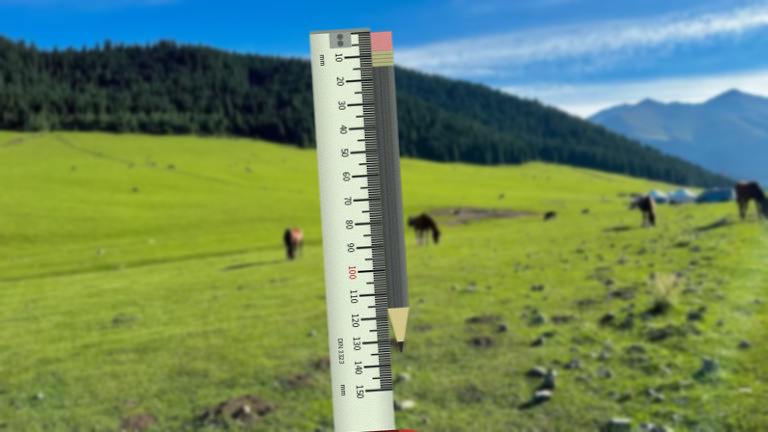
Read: 135 mm
